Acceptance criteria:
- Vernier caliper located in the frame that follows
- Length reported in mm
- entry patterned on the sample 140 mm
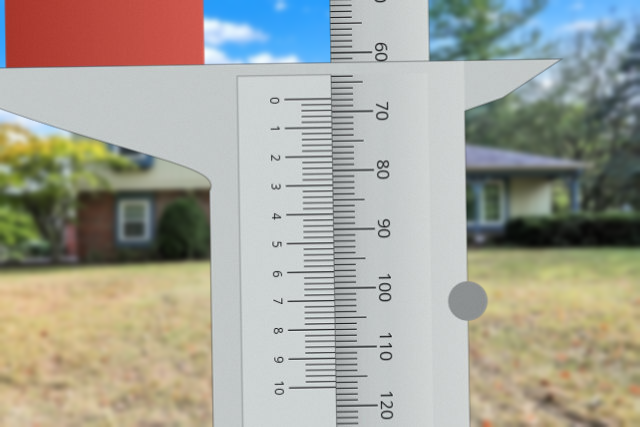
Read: 67.8 mm
